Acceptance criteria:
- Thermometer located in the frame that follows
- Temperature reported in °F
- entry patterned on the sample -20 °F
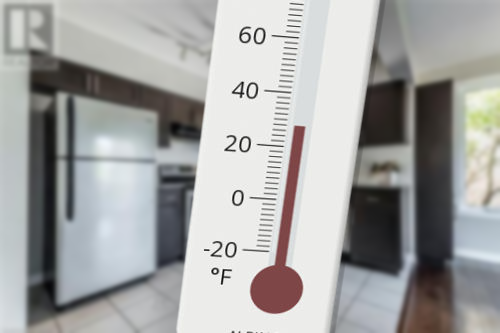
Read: 28 °F
